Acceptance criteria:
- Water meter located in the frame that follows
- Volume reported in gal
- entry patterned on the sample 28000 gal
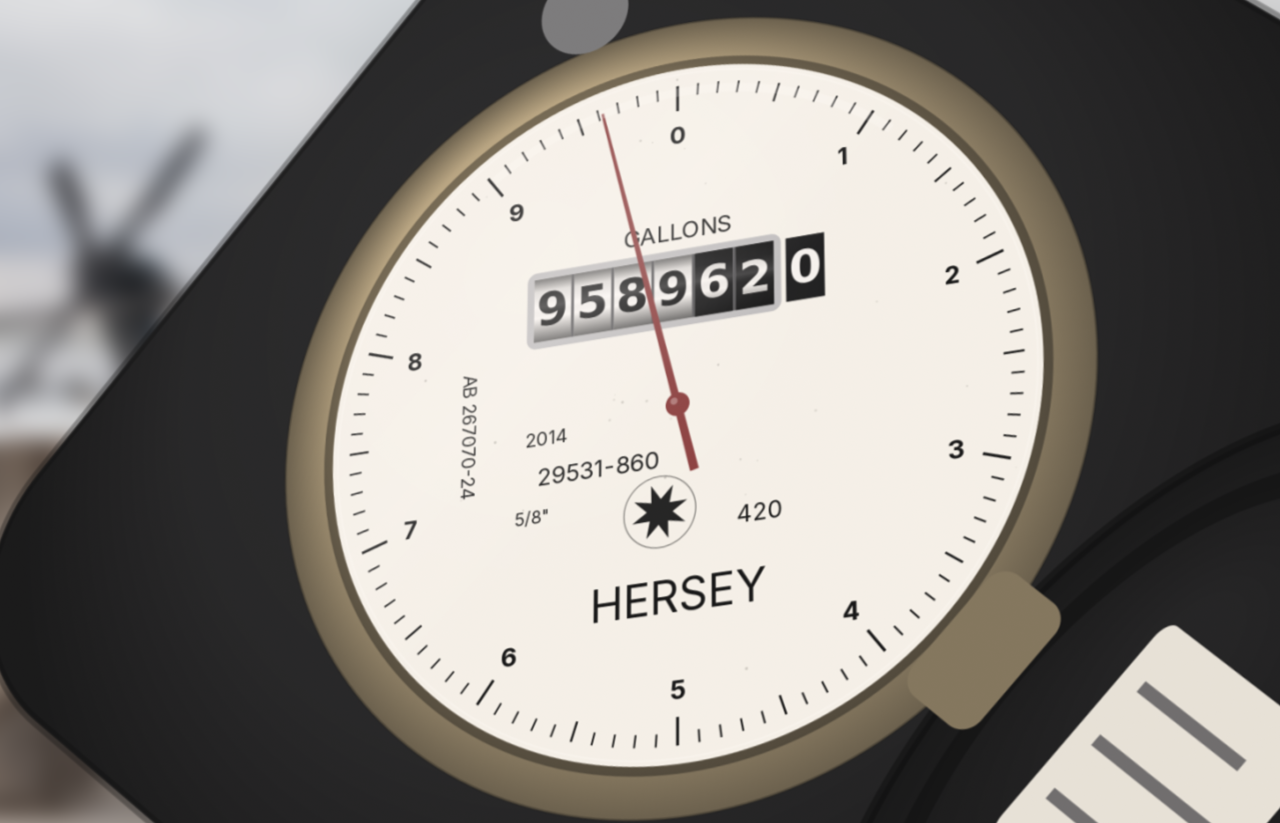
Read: 9589619.6 gal
